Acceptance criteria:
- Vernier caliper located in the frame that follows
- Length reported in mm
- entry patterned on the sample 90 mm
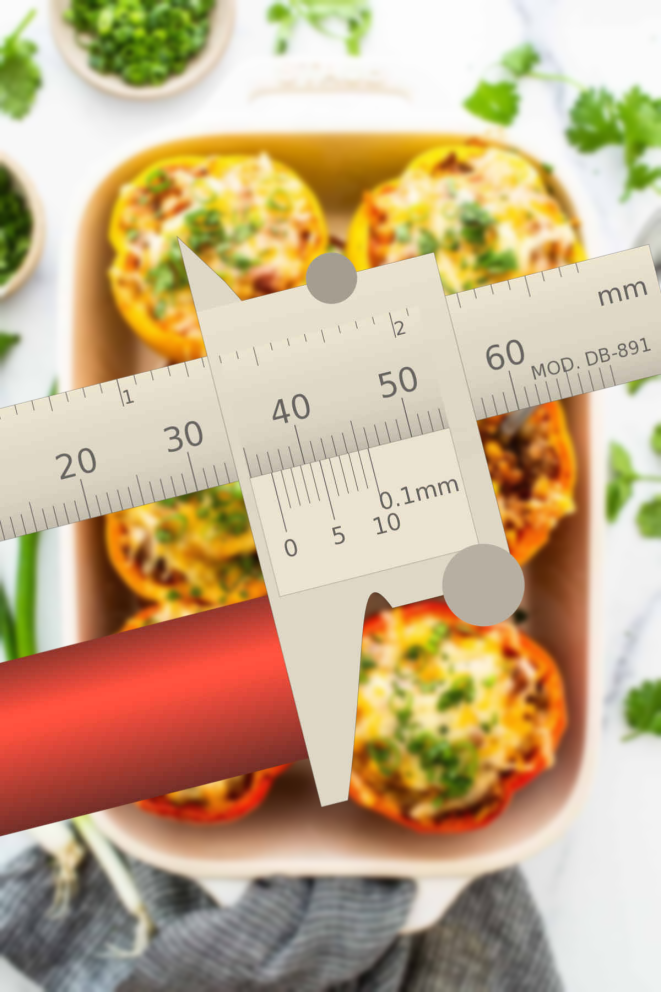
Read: 36.9 mm
